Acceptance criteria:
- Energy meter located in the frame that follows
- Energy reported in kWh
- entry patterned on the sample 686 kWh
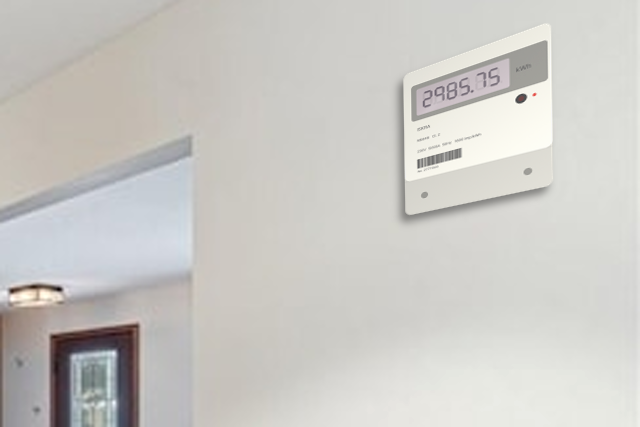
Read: 2985.75 kWh
